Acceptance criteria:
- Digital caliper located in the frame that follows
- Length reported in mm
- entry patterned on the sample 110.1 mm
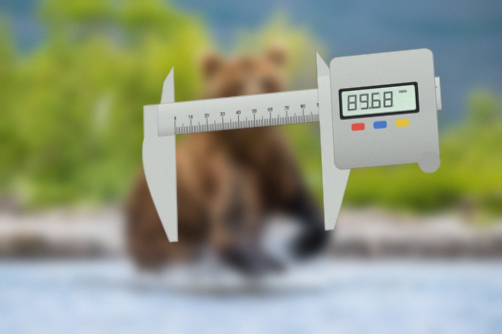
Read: 89.68 mm
